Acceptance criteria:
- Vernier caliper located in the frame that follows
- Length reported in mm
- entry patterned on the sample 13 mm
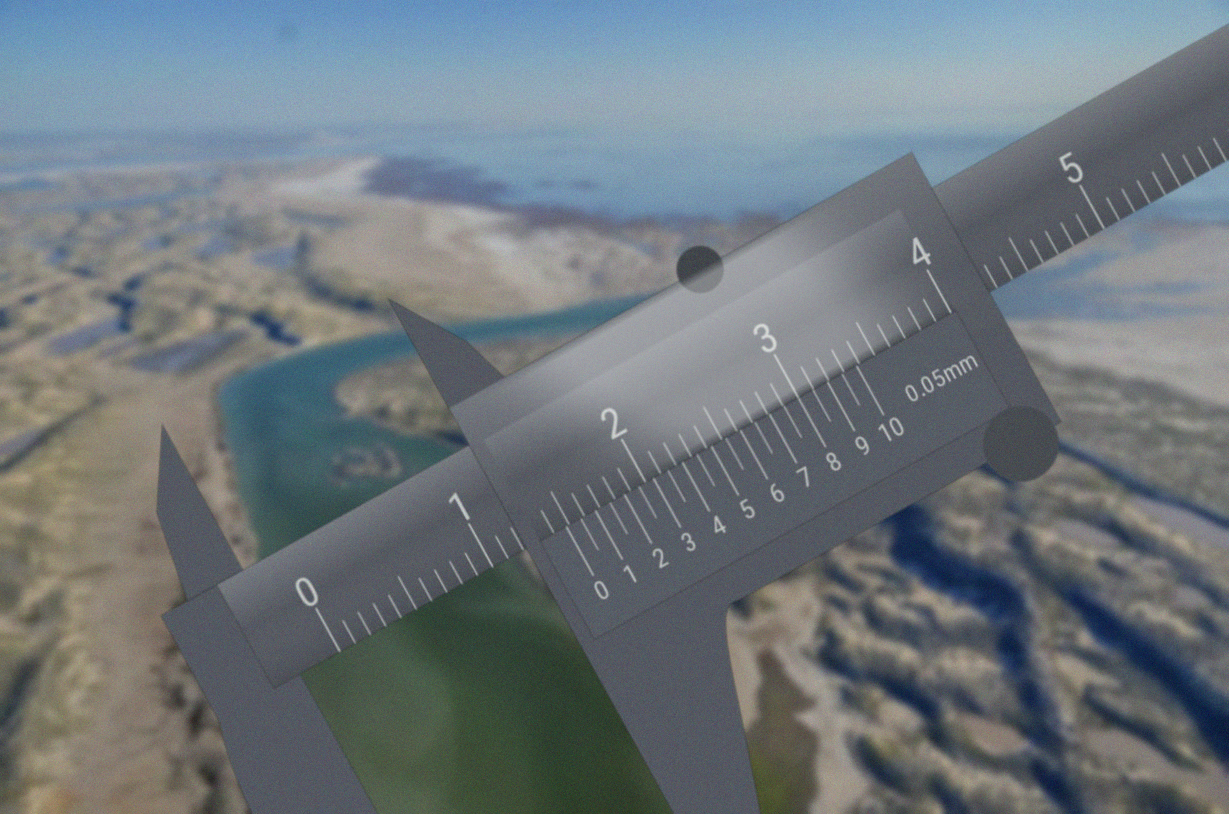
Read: 14.8 mm
